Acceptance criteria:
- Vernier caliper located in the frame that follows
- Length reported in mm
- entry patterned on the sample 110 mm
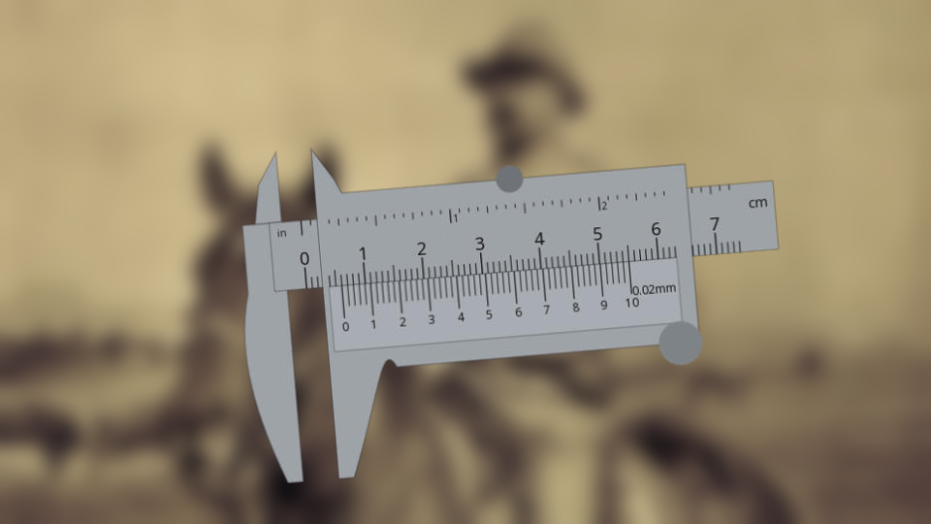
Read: 6.0 mm
